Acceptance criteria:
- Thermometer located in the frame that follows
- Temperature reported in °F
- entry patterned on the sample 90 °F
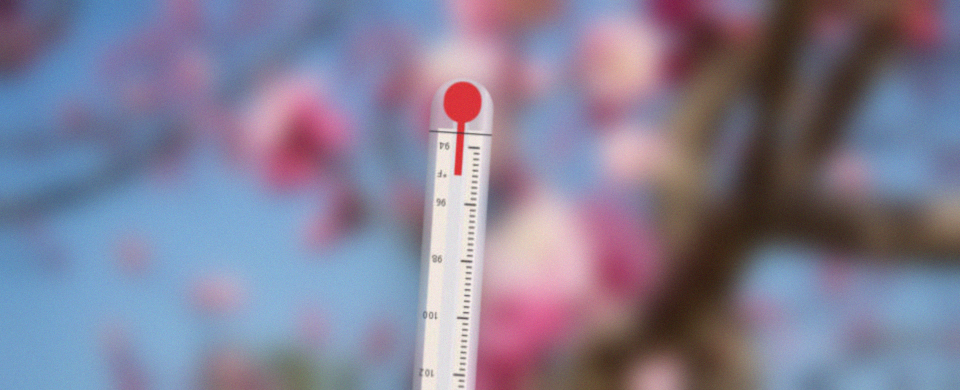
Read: 95 °F
